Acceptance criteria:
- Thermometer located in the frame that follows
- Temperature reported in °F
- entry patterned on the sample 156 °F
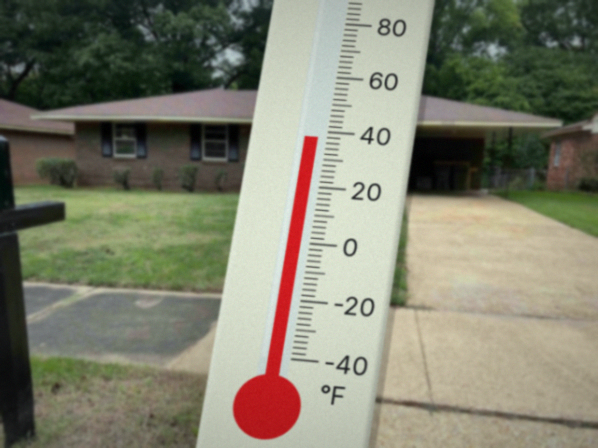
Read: 38 °F
